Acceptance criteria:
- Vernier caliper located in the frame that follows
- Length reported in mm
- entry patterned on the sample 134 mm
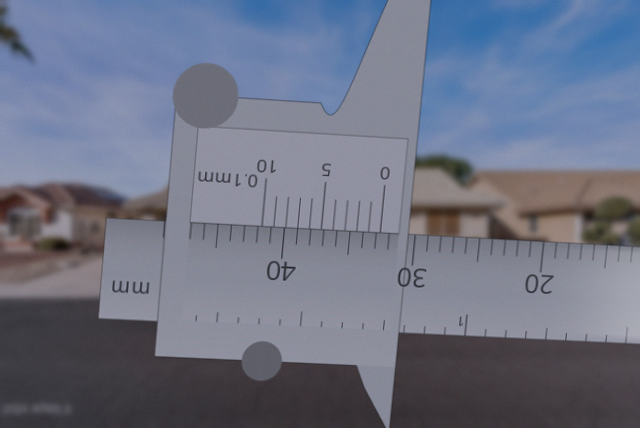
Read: 32.7 mm
